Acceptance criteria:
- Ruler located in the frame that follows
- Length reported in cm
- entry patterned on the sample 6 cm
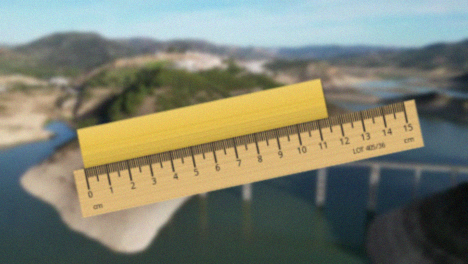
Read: 11.5 cm
